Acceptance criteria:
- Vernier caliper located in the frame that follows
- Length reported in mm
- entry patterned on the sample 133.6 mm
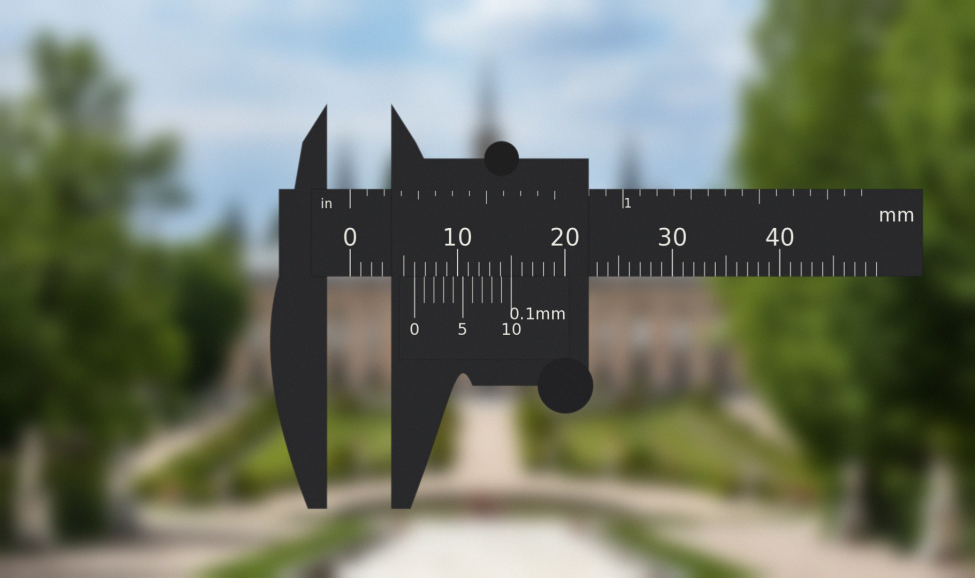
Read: 6.0 mm
